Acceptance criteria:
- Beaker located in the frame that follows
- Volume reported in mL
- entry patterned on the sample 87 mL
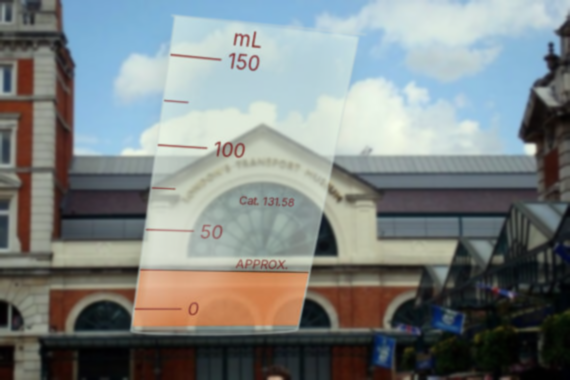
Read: 25 mL
